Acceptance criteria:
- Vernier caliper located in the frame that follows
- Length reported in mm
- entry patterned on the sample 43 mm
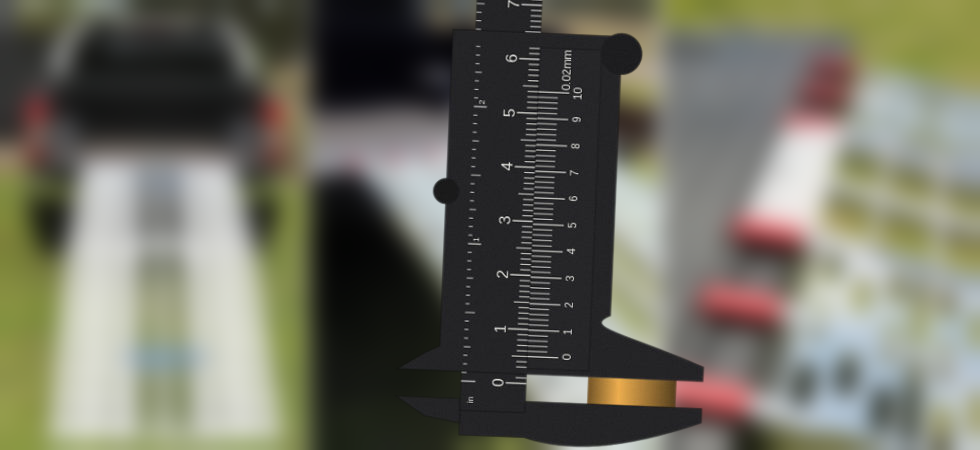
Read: 5.0 mm
